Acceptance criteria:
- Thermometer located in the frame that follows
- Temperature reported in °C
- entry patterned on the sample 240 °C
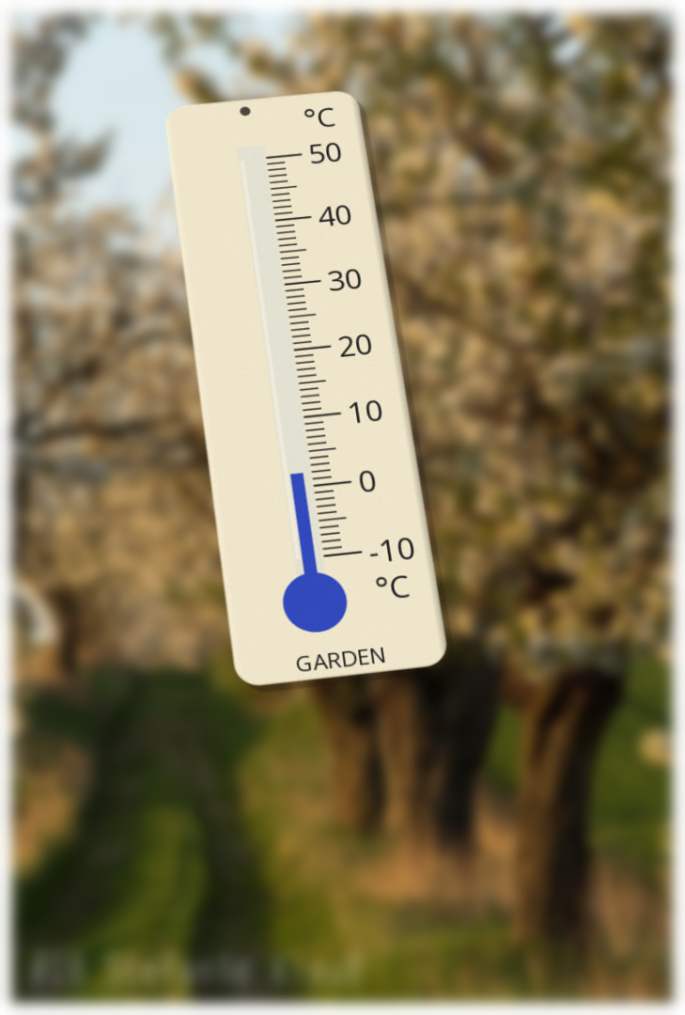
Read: 2 °C
